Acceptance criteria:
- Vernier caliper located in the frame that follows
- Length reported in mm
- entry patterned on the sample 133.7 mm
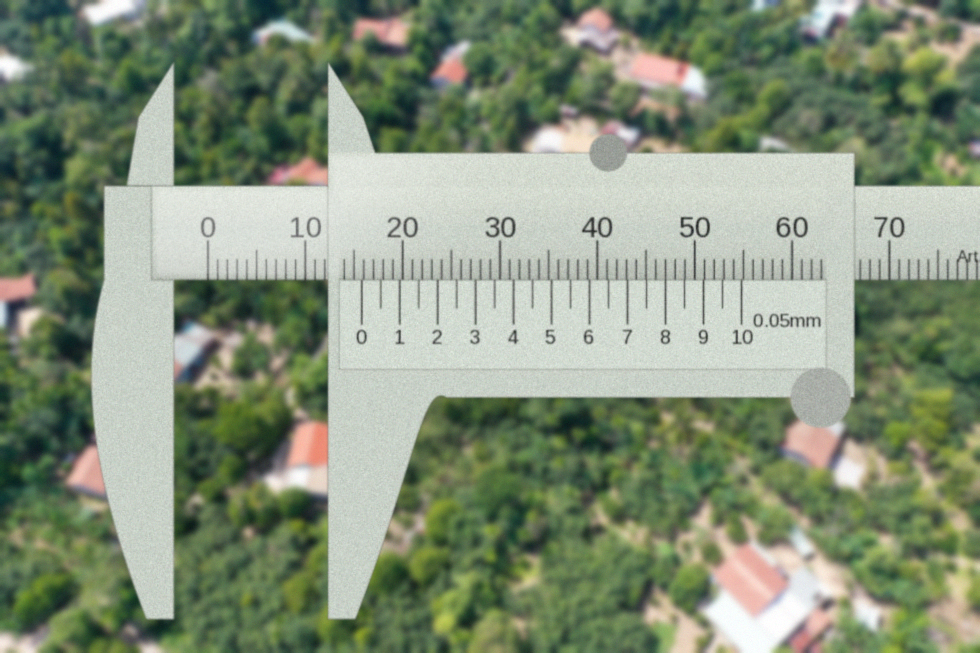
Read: 15.8 mm
